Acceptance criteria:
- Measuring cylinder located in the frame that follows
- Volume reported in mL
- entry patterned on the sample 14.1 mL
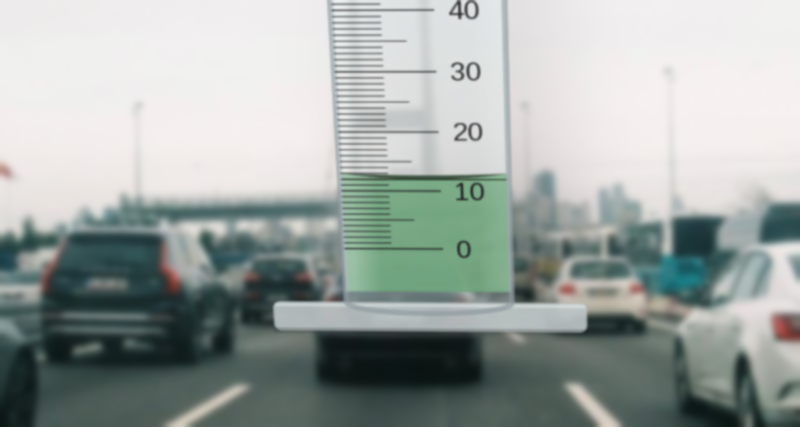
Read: 12 mL
